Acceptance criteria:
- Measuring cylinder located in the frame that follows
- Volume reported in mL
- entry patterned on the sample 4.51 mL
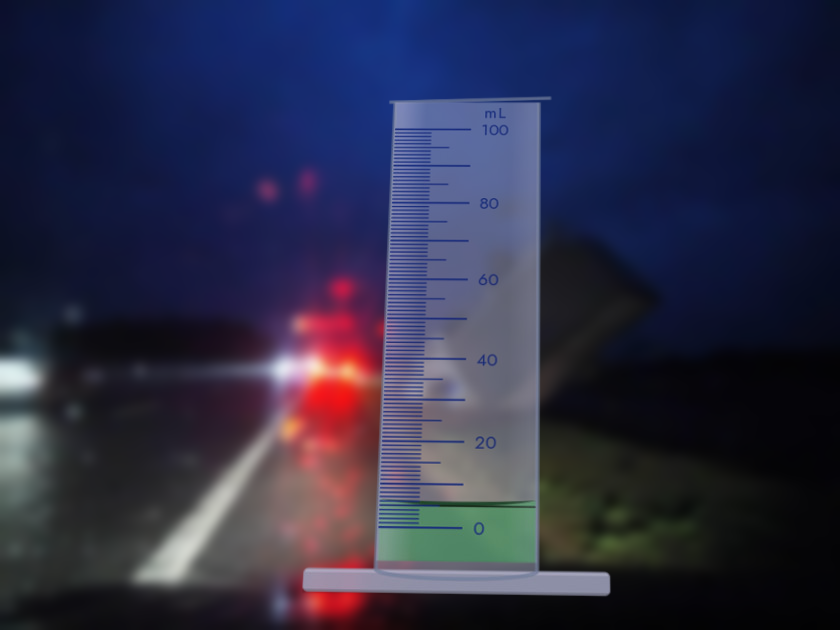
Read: 5 mL
